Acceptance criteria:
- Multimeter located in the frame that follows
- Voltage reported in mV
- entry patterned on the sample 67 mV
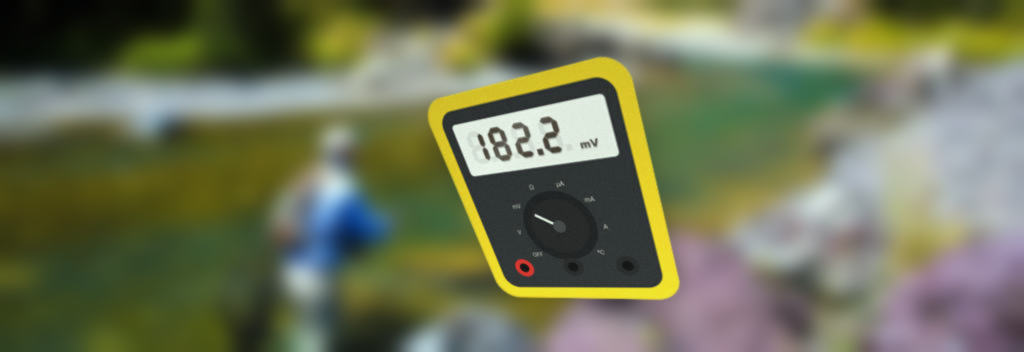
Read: 182.2 mV
